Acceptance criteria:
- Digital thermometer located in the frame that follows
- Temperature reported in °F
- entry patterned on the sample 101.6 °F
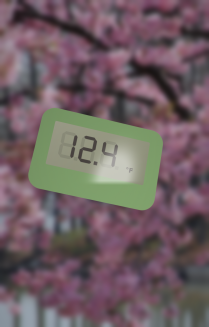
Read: 12.4 °F
